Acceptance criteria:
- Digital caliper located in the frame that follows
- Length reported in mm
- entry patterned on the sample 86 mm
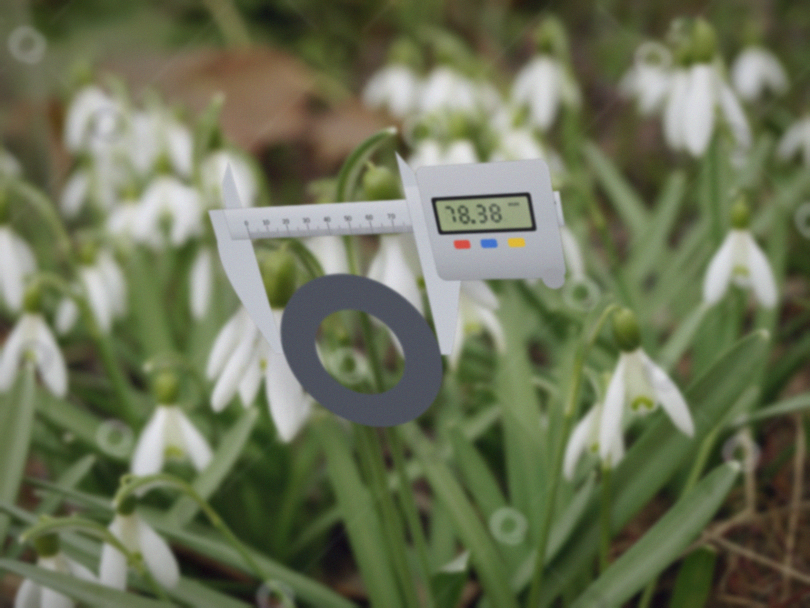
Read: 78.38 mm
